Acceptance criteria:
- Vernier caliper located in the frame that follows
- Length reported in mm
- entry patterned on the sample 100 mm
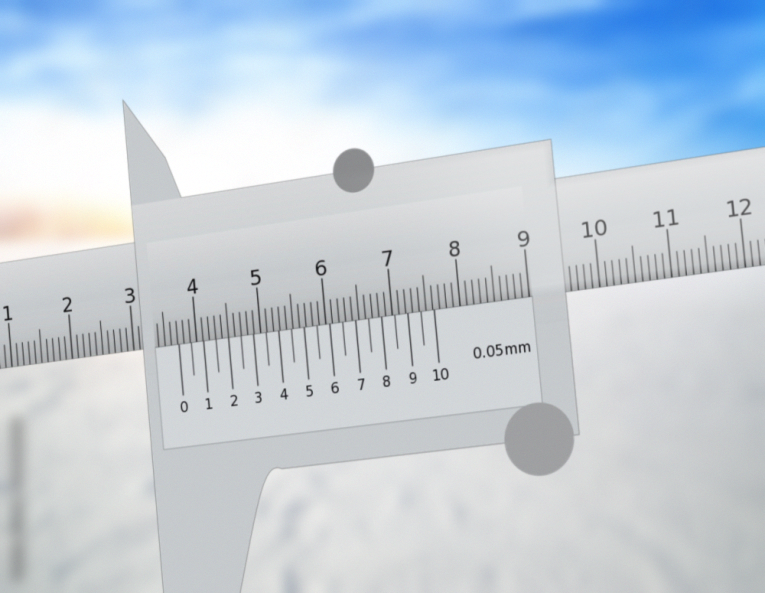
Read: 37.2 mm
